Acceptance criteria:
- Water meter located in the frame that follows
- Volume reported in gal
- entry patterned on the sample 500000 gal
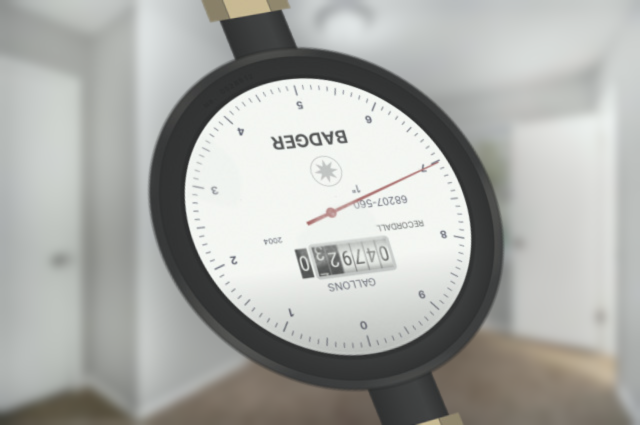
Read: 479227.0 gal
